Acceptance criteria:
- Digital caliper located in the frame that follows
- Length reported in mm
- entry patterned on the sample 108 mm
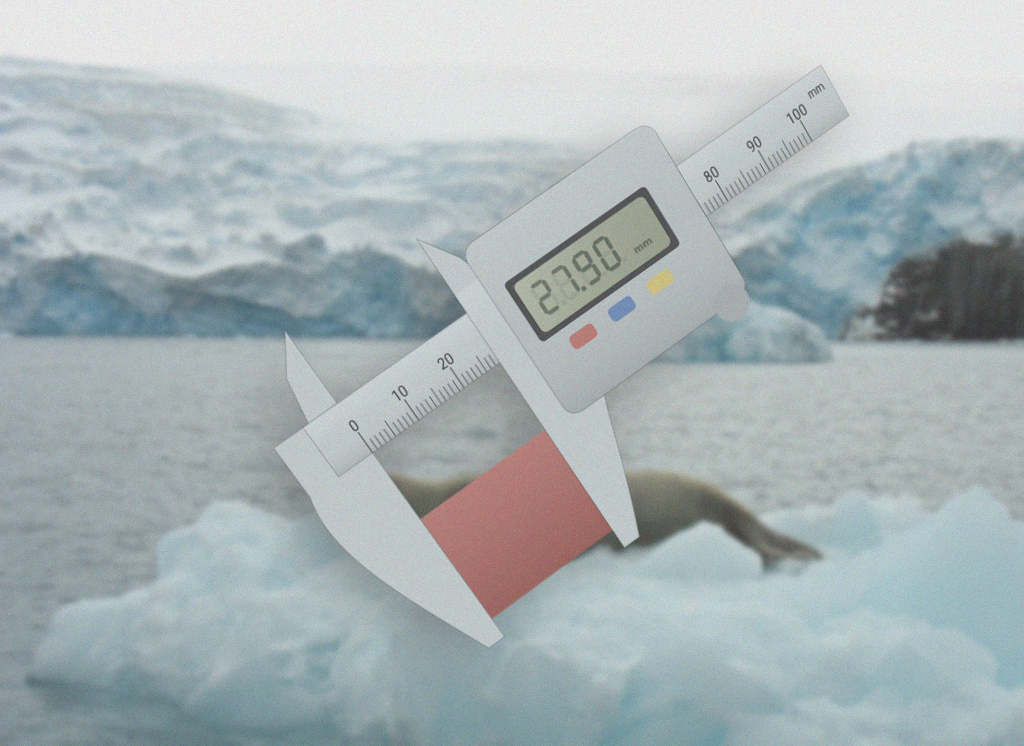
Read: 27.90 mm
